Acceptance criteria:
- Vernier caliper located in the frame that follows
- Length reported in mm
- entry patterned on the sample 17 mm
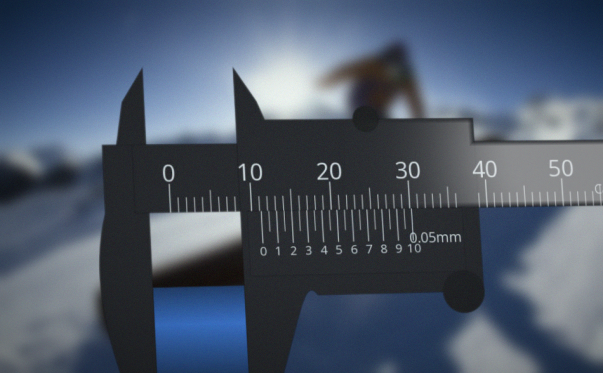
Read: 11.2 mm
